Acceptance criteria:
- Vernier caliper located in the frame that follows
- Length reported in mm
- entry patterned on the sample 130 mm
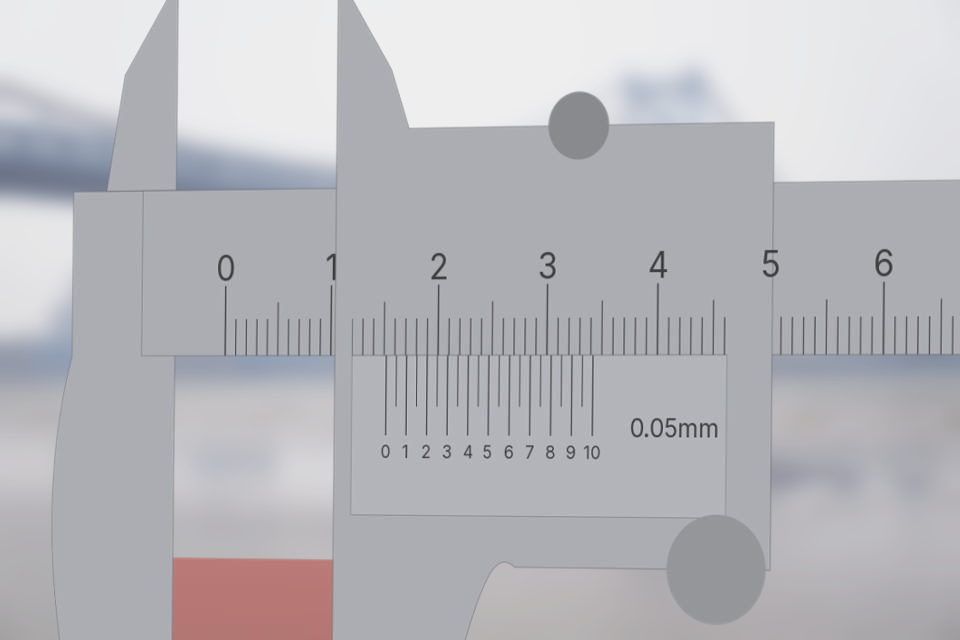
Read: 15.2 mm
